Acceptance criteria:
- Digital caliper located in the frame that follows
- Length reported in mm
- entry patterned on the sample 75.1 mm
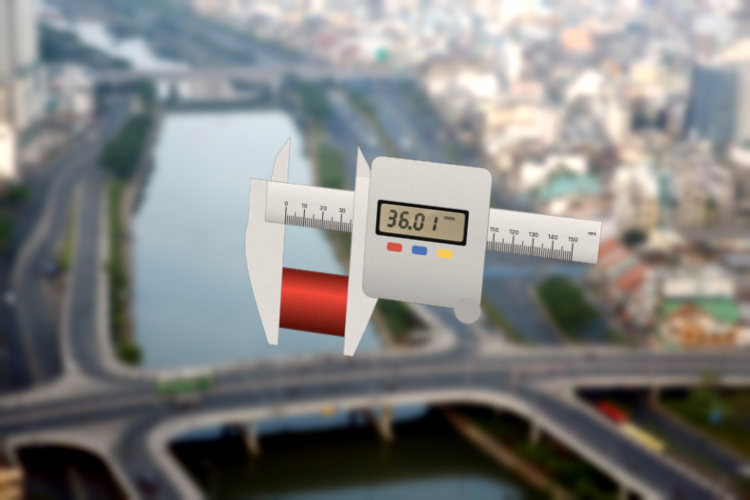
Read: 36.01 mm
